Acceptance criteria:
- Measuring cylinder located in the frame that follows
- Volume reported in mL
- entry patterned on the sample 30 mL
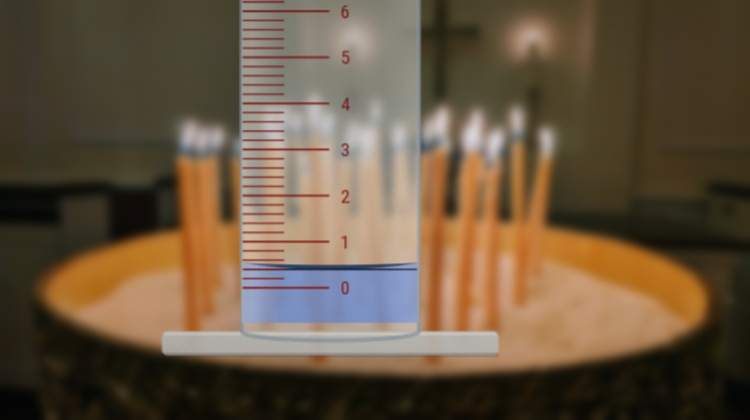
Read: 0.4 mL
